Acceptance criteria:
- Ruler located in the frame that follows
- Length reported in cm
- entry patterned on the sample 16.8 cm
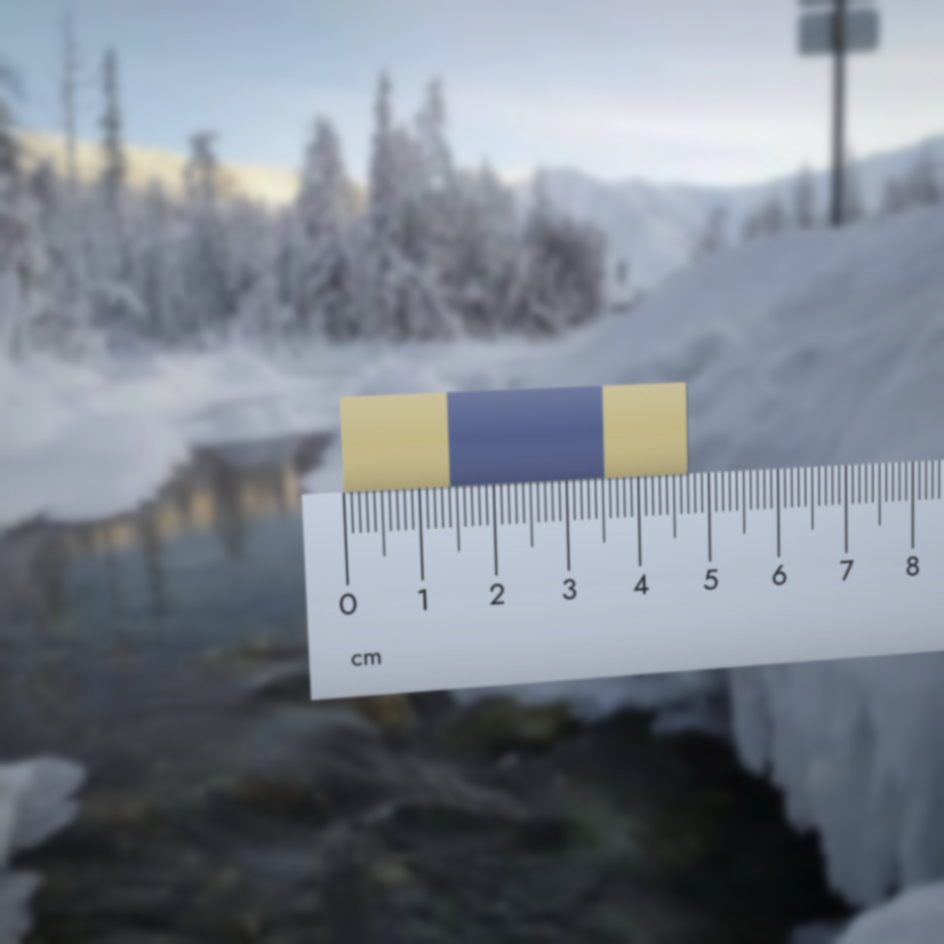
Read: 4.7 cm
